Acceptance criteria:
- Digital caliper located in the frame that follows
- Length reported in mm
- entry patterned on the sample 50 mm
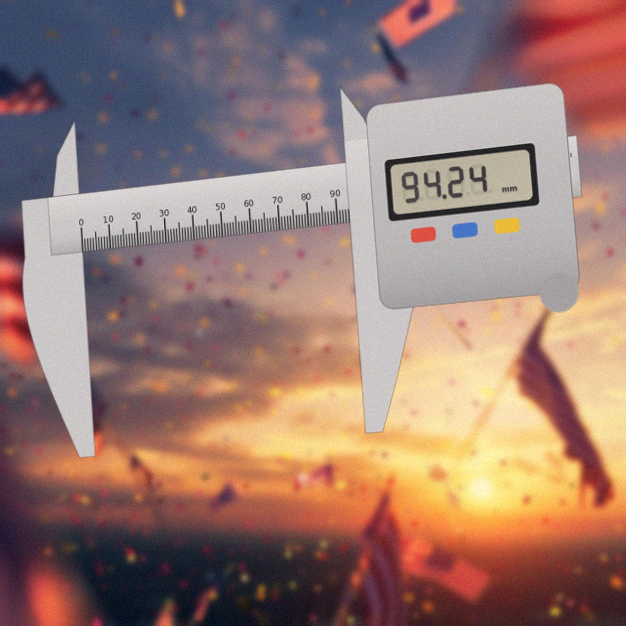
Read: 94.24 mm
